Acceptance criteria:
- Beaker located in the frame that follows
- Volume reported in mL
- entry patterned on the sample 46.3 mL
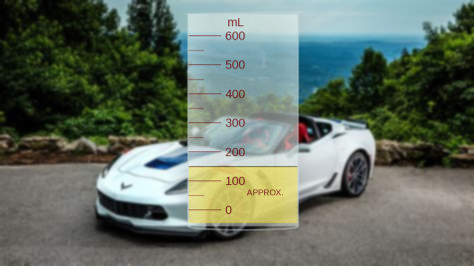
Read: 150 mL
